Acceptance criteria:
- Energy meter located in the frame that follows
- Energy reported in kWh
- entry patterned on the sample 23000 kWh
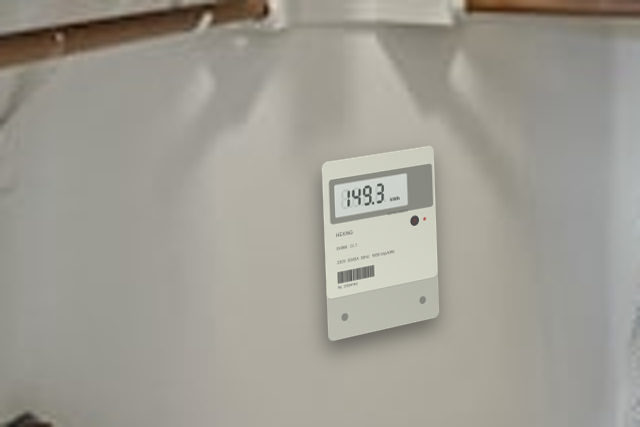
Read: 149.3 kWh
